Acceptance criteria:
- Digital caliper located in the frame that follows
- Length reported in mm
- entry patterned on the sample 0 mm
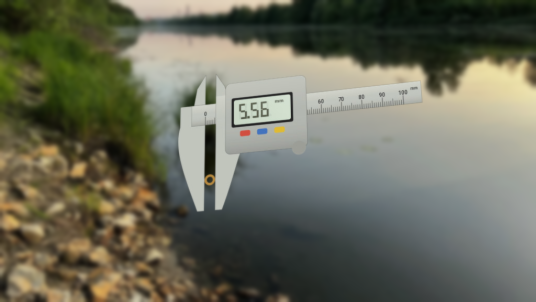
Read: 5.56 mm
